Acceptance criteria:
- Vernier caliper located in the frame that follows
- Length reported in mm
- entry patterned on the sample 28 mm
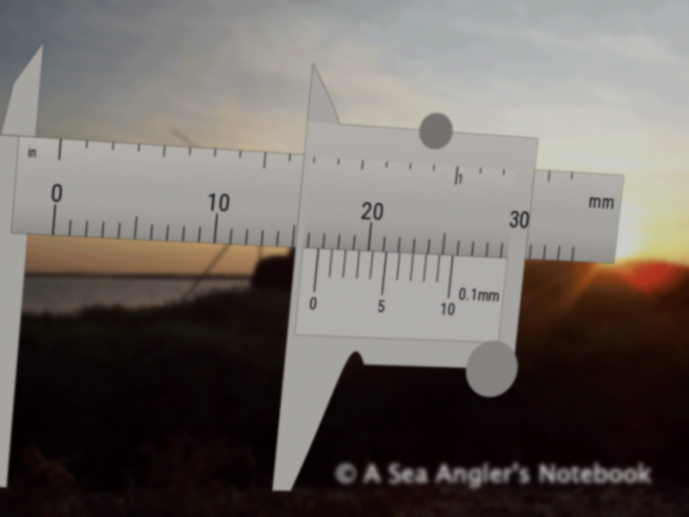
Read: 16.7 mm
